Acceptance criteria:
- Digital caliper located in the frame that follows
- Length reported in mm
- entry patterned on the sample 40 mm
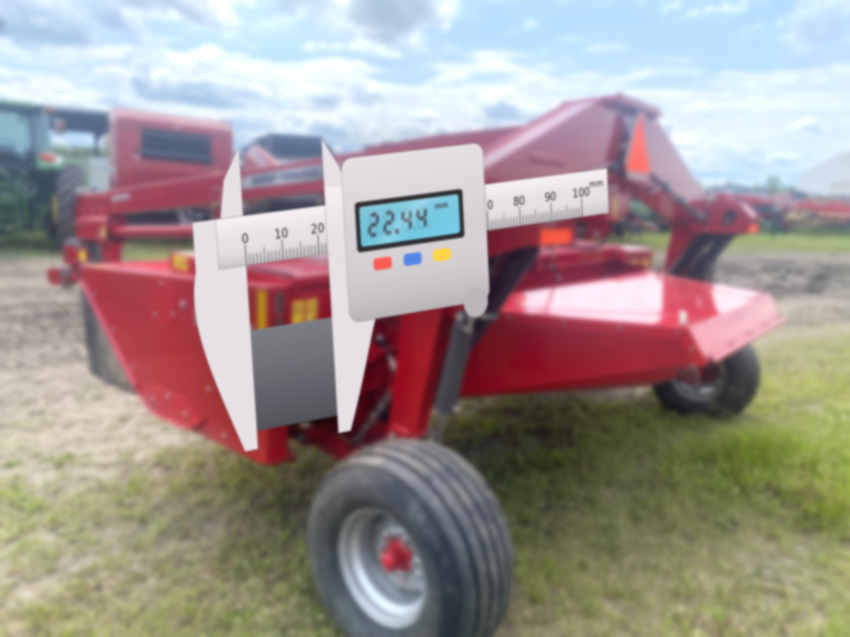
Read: 22.44 mm
